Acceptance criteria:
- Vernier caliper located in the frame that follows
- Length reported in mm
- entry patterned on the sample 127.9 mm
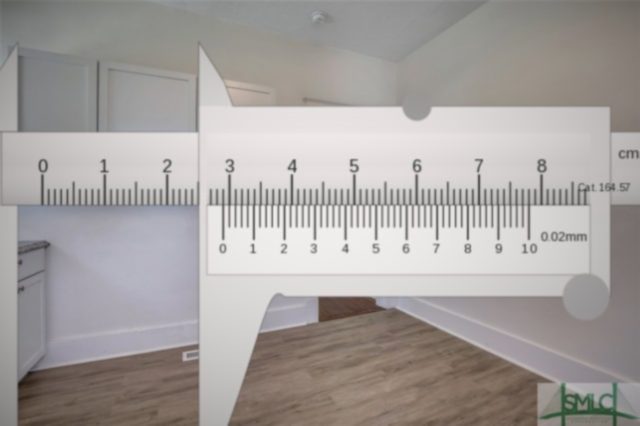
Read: 29.0 mm
